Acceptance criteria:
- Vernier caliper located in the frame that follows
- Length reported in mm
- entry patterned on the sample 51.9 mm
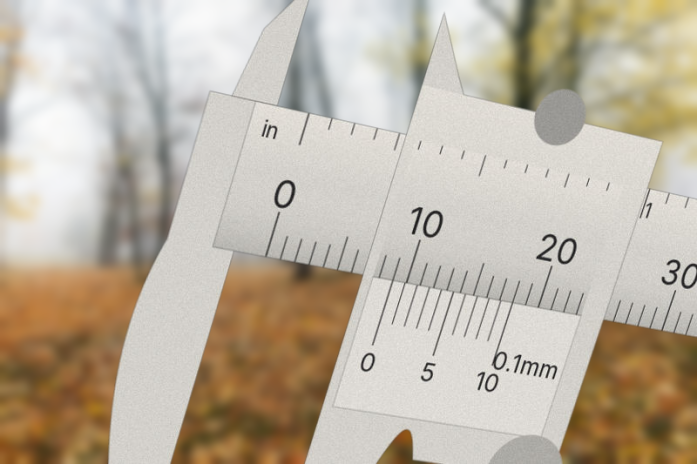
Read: 9.0 mm
